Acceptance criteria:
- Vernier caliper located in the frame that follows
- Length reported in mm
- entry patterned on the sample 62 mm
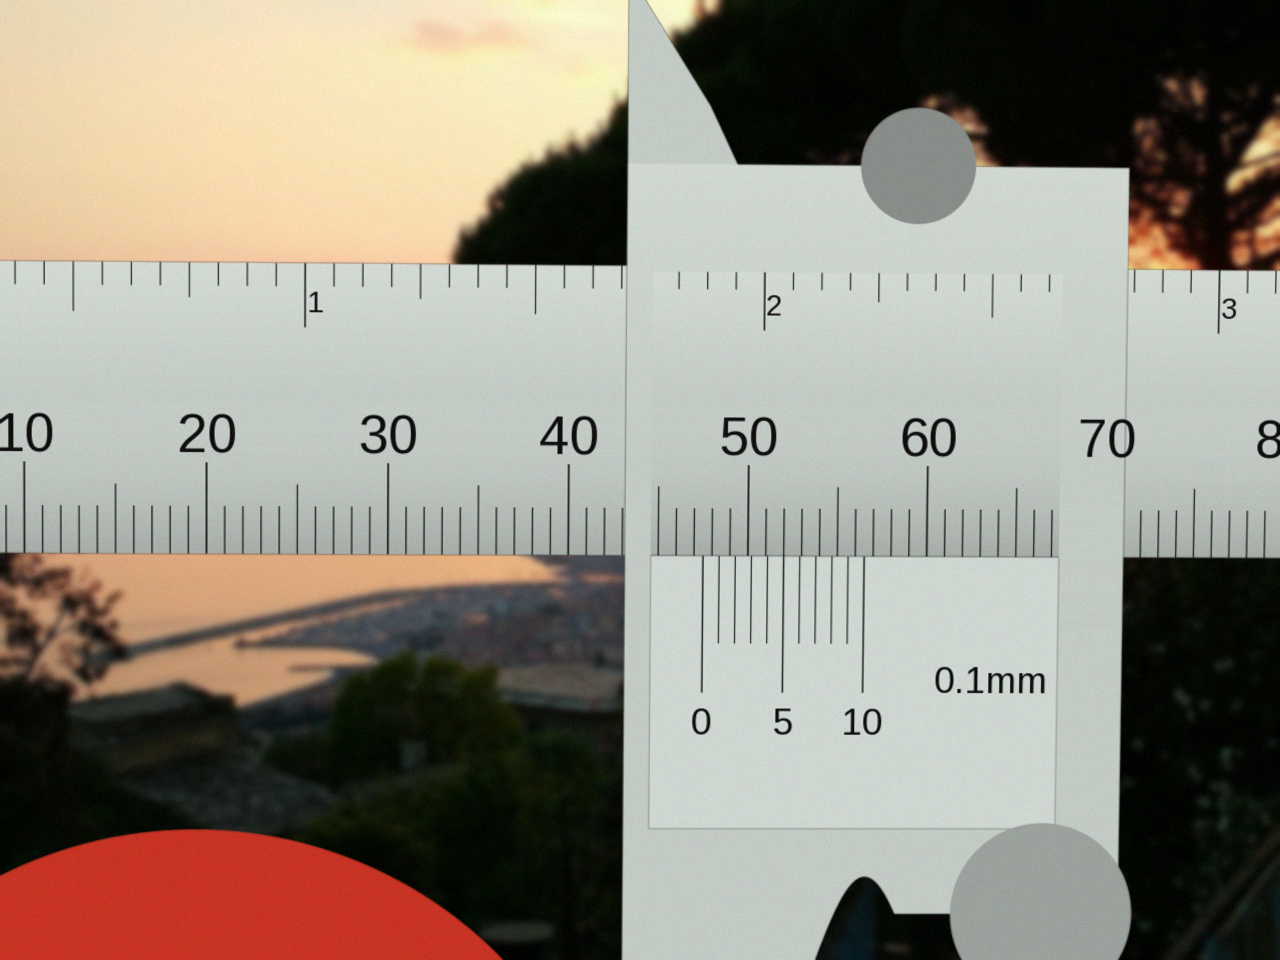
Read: 47.5 mm
